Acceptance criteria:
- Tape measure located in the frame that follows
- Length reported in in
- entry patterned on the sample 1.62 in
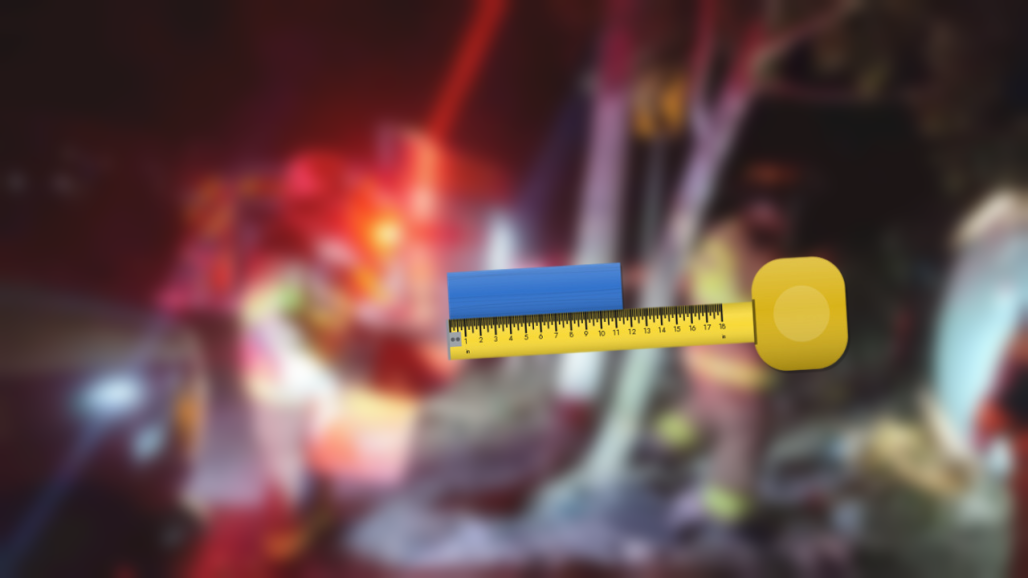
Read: 11.5 in
